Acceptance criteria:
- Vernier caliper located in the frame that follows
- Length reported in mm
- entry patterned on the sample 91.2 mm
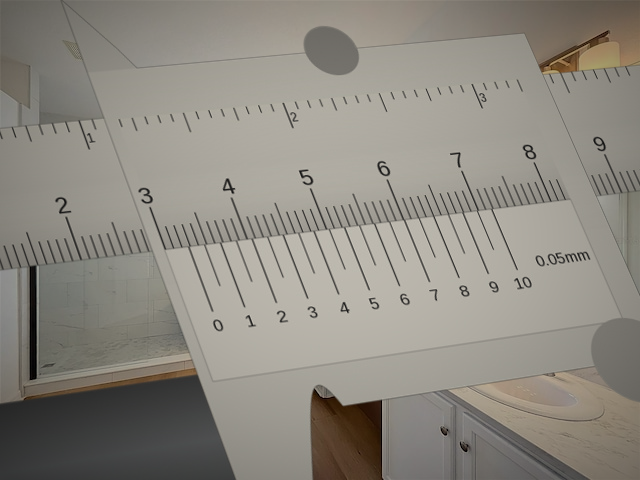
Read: 32.8 mm
